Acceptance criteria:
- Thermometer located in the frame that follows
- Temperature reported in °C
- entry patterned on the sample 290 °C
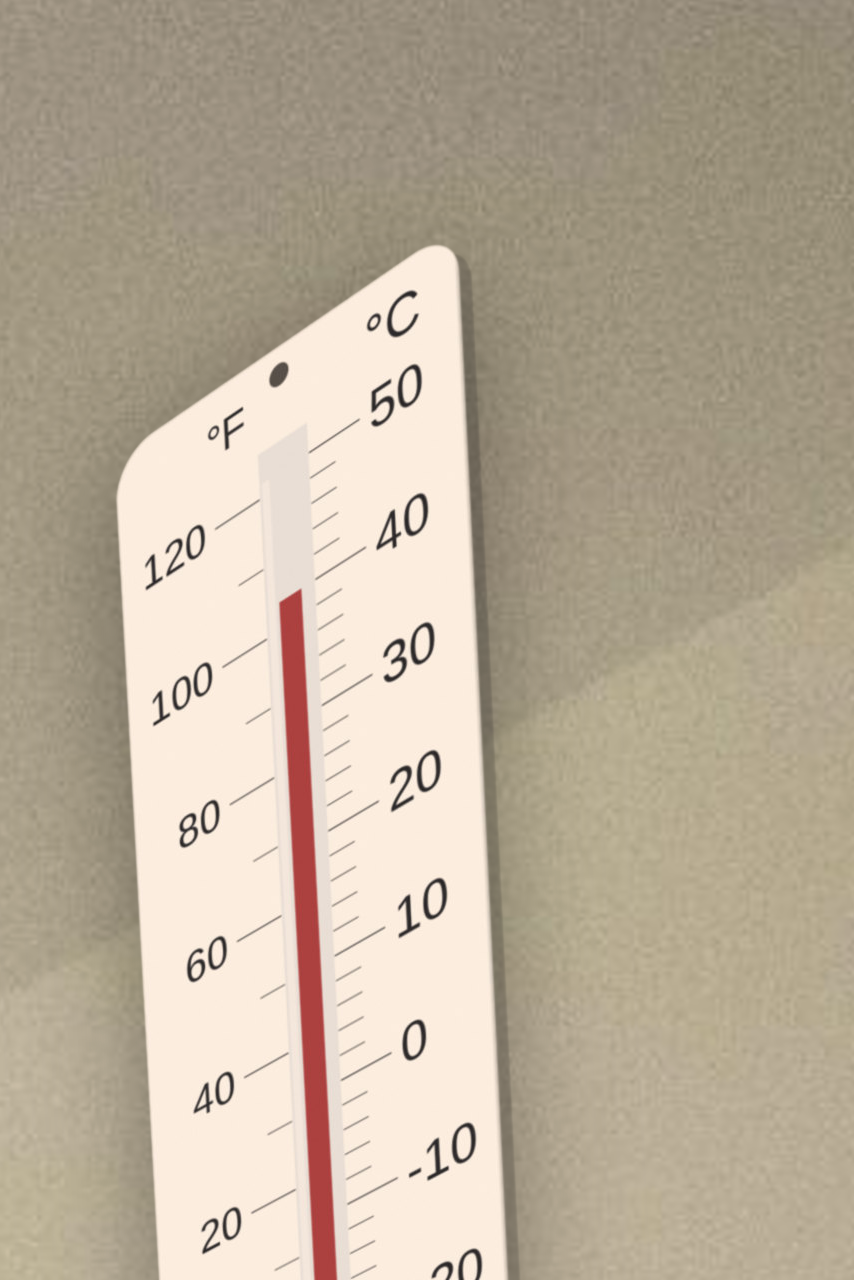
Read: 40 °C
